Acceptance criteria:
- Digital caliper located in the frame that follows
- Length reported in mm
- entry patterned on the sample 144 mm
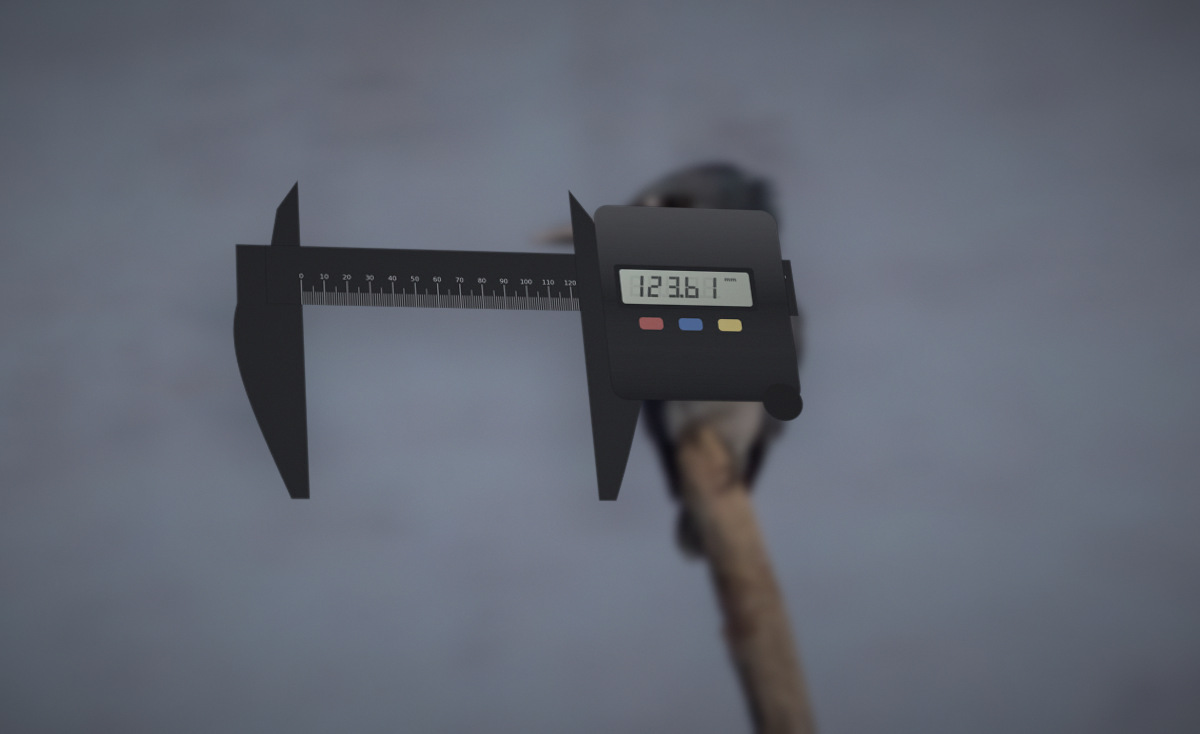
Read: 123.61 mm
